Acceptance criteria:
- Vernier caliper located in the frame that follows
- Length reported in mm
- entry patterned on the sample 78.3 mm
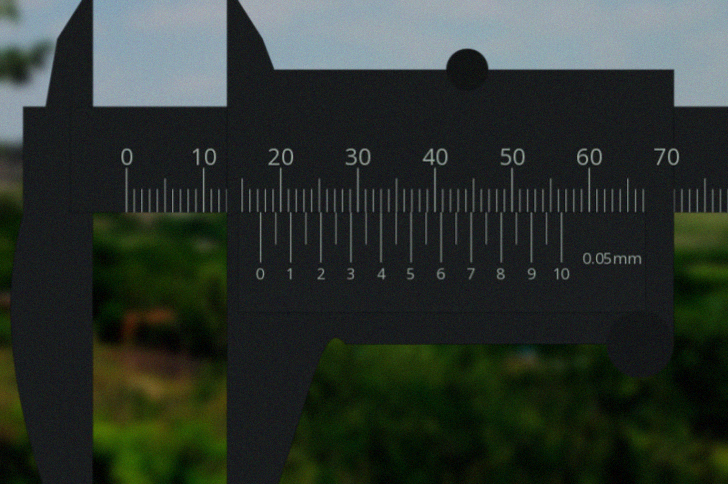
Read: 17.4 mm
